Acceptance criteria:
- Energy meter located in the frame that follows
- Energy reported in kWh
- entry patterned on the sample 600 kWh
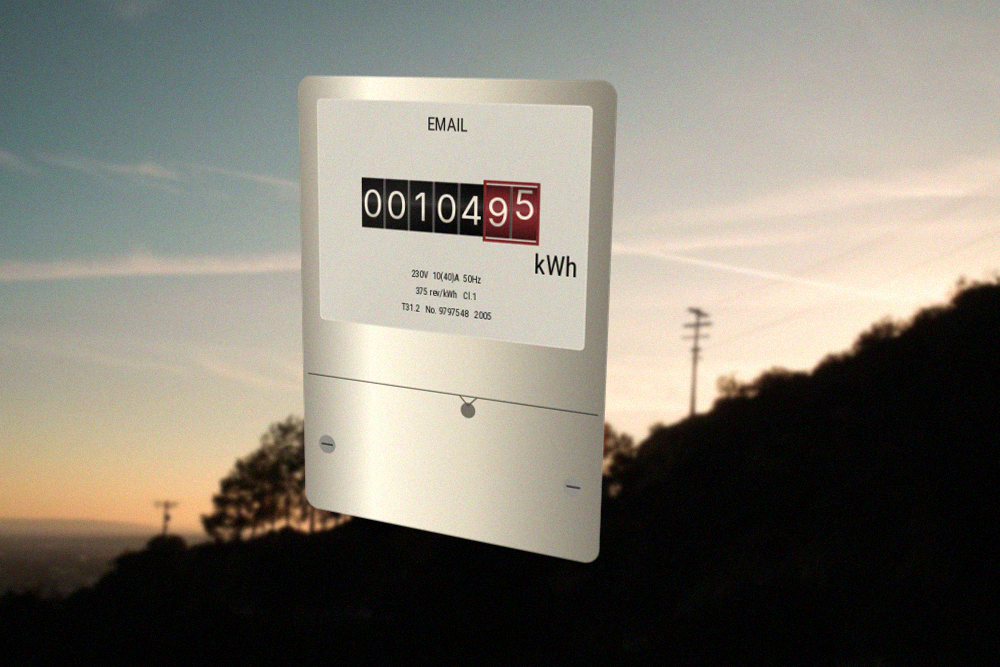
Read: 104.95 kWh
